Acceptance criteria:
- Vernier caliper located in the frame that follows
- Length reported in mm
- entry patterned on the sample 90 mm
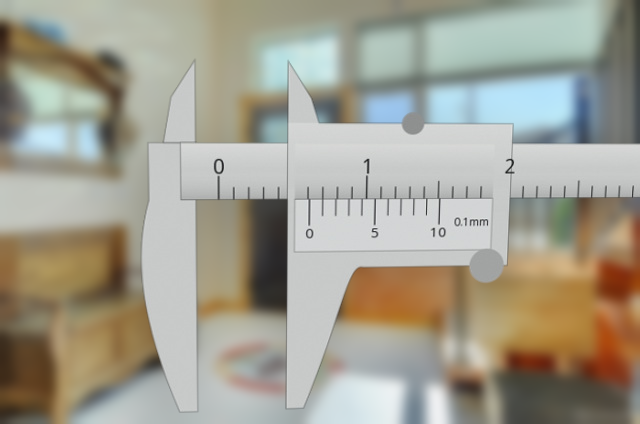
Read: 6.1 mm
